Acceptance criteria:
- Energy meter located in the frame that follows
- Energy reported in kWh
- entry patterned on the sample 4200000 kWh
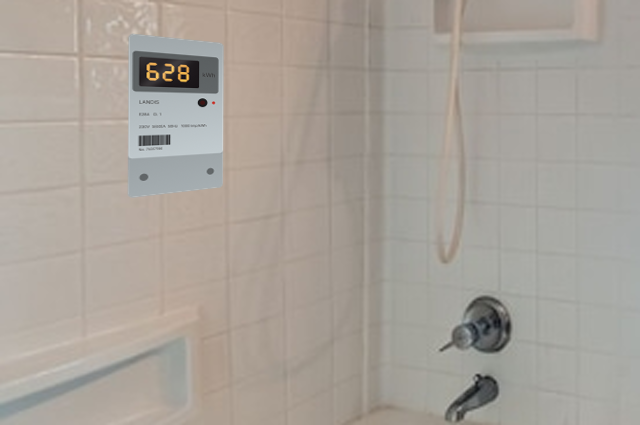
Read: 628 kWh
